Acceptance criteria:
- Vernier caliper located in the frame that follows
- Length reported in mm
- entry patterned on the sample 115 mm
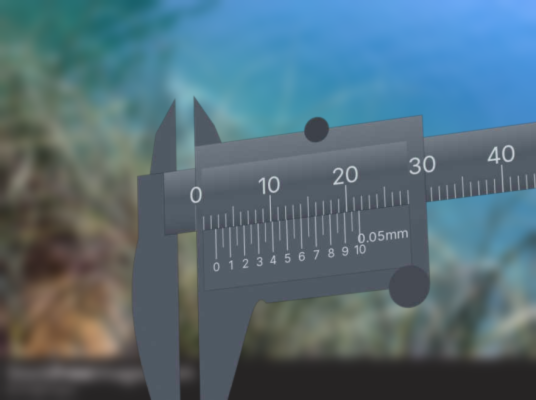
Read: 2.6 mm
